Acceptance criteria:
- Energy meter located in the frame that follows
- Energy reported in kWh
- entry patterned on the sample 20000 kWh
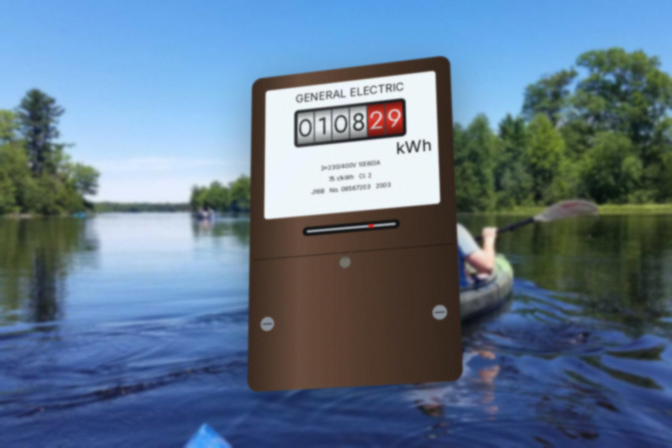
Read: 108.29 kWh
